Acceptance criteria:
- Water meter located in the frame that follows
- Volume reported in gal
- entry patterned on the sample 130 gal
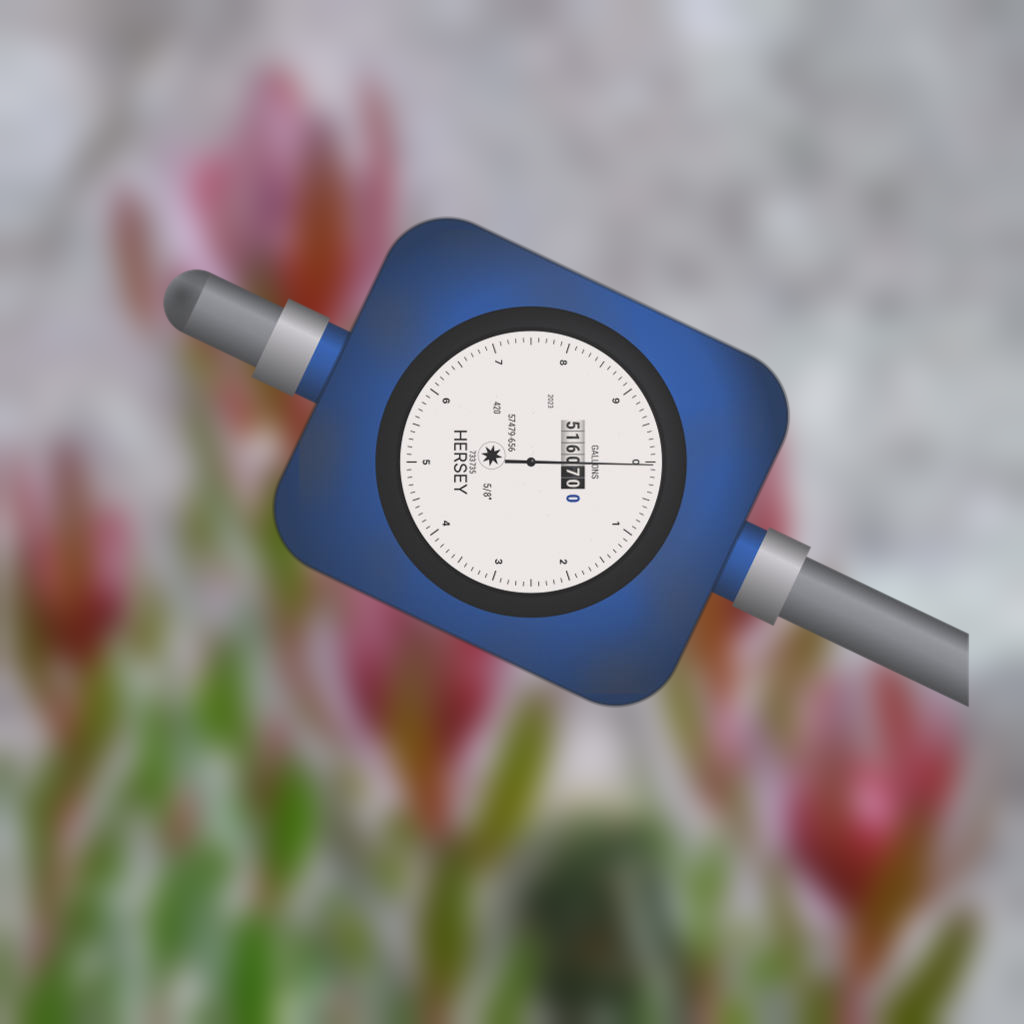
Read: 5160700.0 gal
